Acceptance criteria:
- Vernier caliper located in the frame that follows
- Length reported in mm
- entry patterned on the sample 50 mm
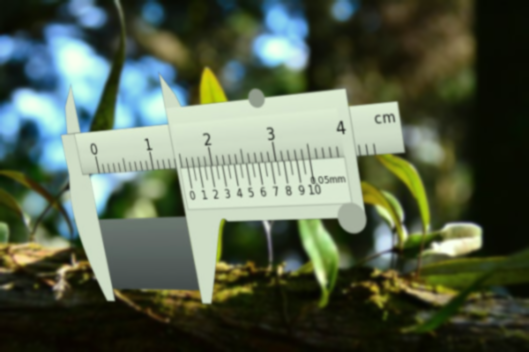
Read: 16.0 mm
